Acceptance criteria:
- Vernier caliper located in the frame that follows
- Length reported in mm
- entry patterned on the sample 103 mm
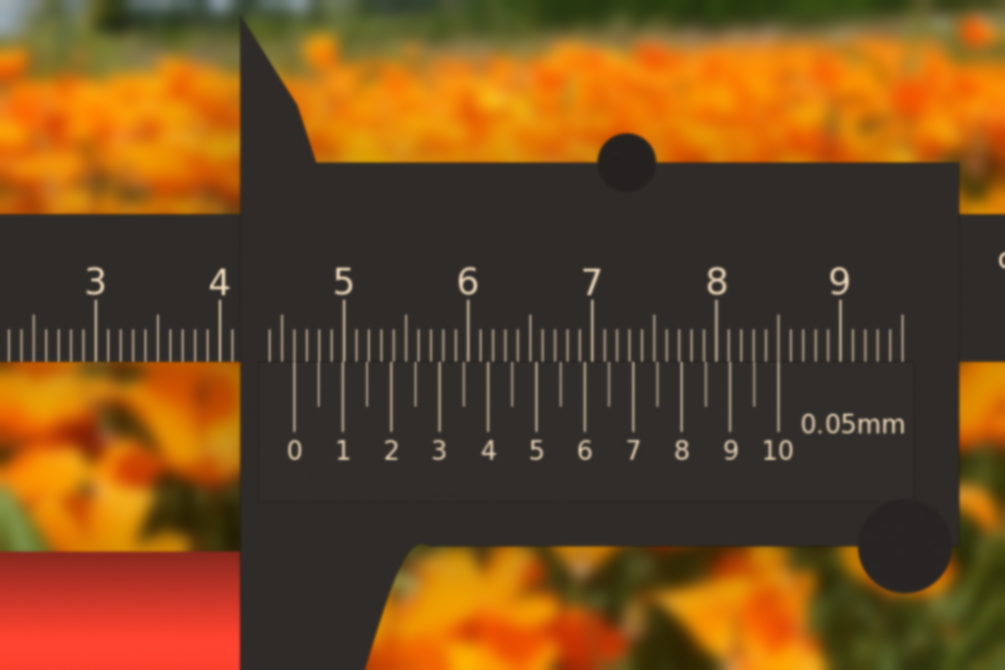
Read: 46.0 mm
